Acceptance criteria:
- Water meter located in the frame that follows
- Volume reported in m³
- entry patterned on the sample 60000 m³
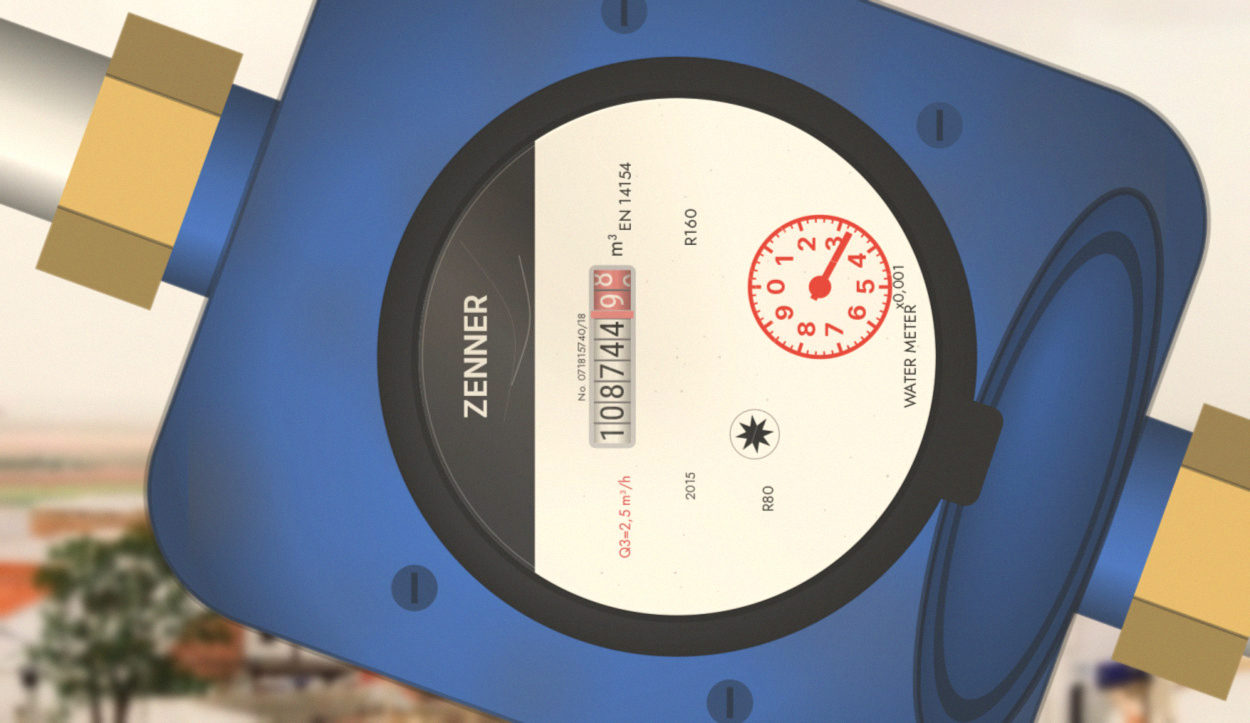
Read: 108744.983 m³
